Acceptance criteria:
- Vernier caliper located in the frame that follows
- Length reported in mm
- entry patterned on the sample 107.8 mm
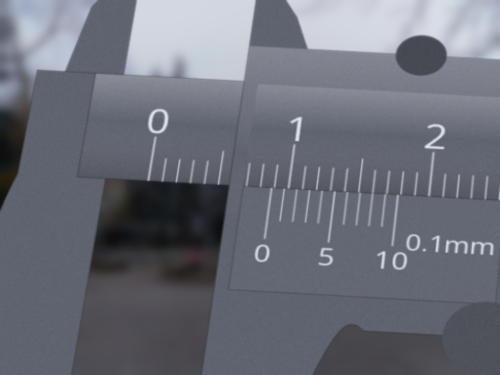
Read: 8.8 mm
